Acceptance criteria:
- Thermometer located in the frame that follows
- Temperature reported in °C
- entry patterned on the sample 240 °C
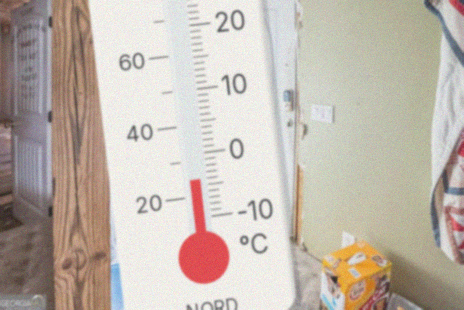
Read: -4 °C
